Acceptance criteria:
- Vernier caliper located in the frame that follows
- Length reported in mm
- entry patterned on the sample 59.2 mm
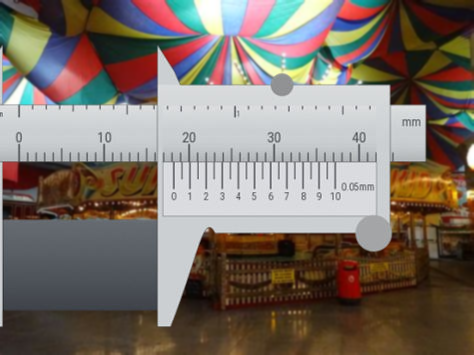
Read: 18.2 mm
